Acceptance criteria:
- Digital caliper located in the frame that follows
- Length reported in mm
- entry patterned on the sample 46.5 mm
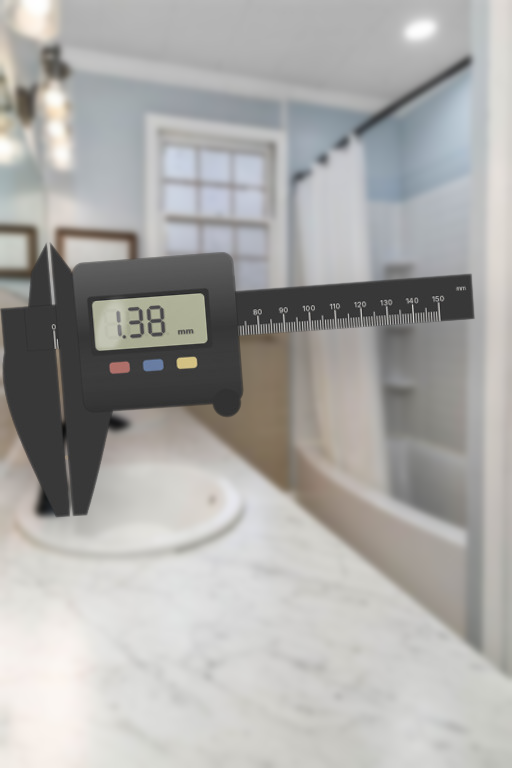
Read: 1.38 mm
